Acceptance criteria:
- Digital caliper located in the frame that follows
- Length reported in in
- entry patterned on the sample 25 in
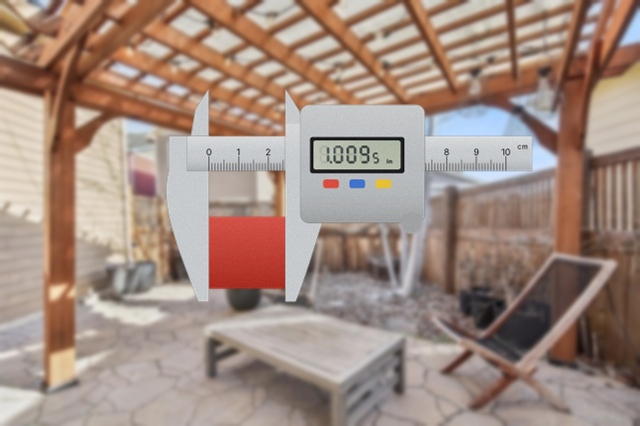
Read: 1.0095 in
